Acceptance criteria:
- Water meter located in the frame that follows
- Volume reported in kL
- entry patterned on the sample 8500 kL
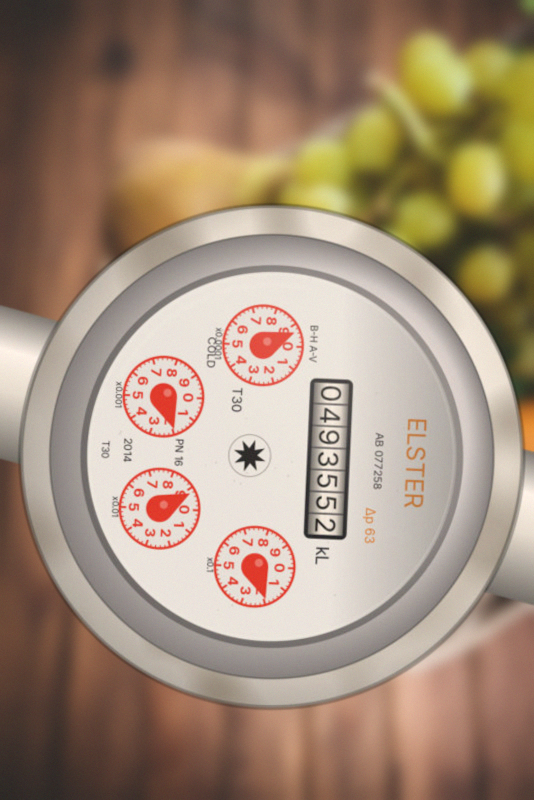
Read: 493552.1919 kL
